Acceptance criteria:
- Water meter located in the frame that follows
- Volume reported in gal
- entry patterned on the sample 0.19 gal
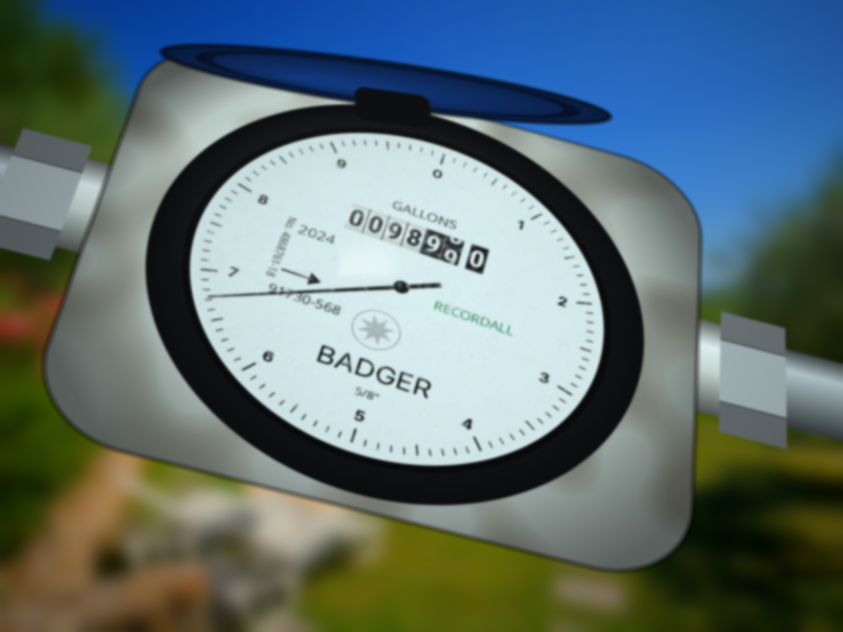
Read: 98986.7 gal
